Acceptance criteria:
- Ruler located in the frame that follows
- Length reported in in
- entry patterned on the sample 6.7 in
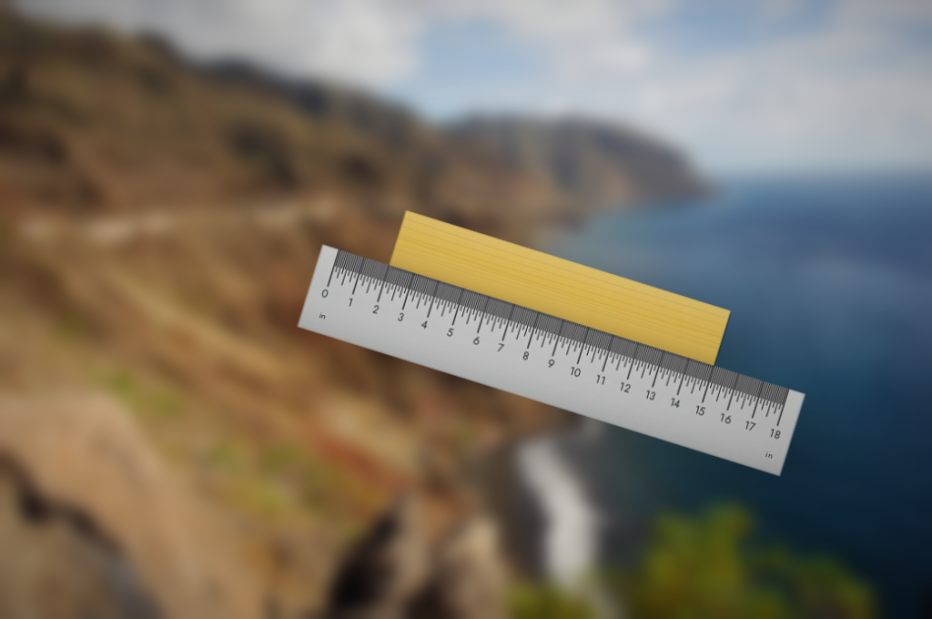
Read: 13 in
